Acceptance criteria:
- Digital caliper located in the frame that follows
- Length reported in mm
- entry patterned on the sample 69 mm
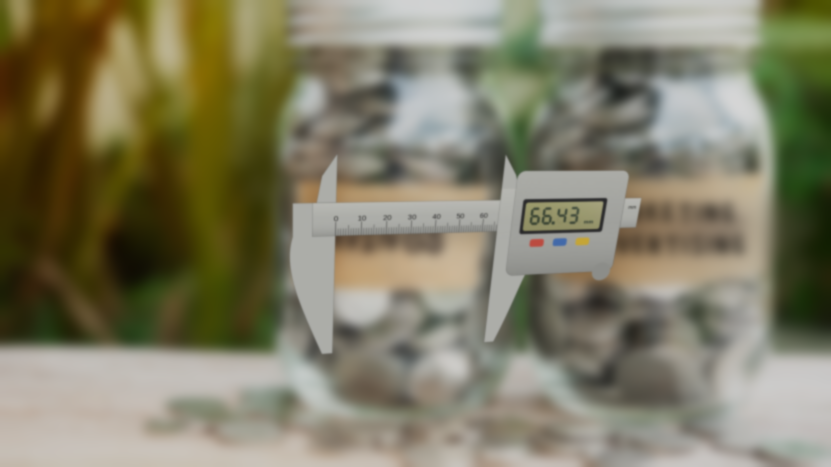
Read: 66.43 mm
